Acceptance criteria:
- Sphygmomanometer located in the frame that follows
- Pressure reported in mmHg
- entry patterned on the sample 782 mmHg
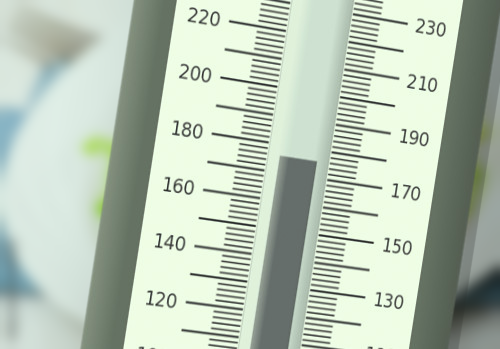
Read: 176 mmHg
